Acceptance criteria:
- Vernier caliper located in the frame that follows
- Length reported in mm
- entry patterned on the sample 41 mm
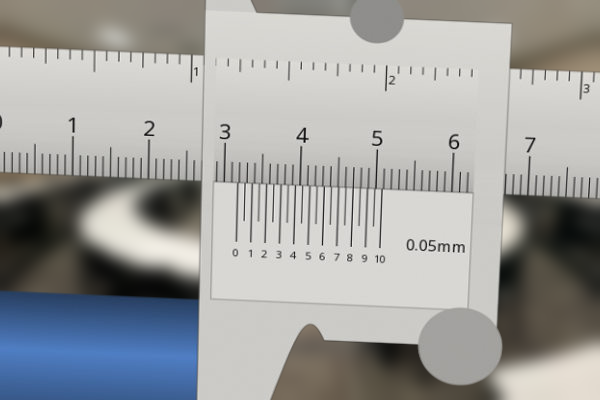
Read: 31.8 mm
